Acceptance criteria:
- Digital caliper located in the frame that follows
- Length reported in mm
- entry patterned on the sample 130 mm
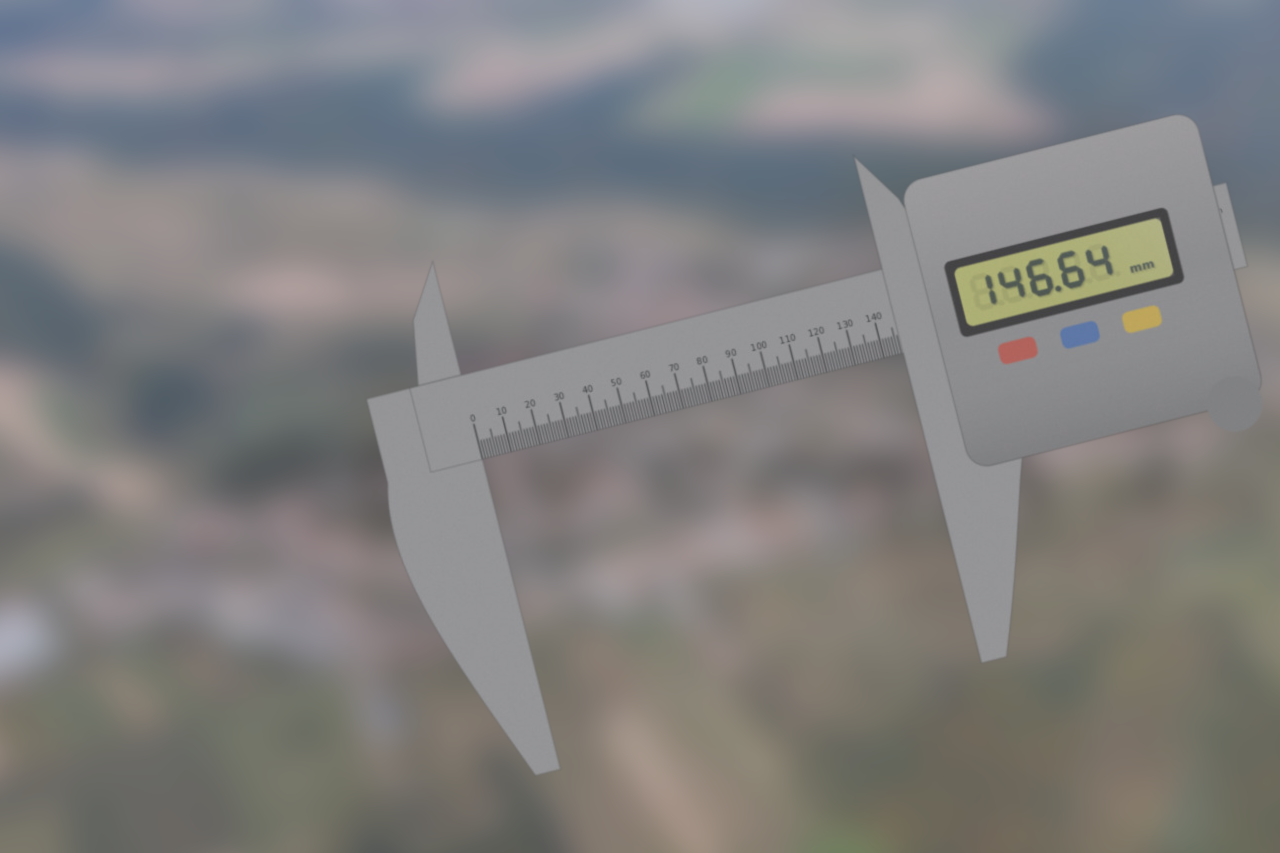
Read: 146.64 mm
